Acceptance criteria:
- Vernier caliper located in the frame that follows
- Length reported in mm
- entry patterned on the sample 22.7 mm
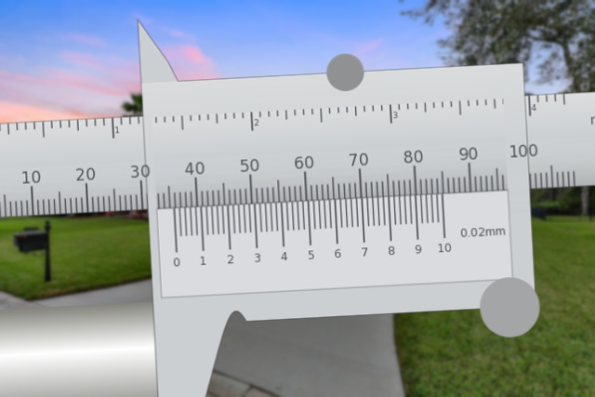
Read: 35.8 mm
